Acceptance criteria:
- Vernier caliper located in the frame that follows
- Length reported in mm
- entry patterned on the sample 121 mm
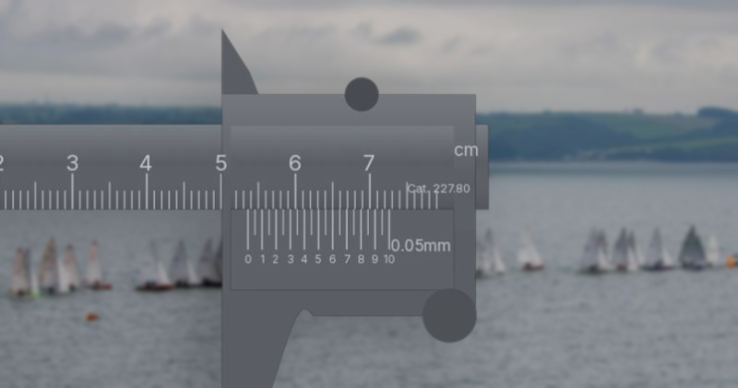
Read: 53.6 mm
